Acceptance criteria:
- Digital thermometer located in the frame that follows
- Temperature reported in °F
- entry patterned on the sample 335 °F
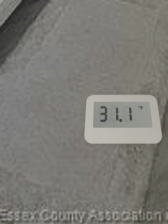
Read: 31.1 °F
